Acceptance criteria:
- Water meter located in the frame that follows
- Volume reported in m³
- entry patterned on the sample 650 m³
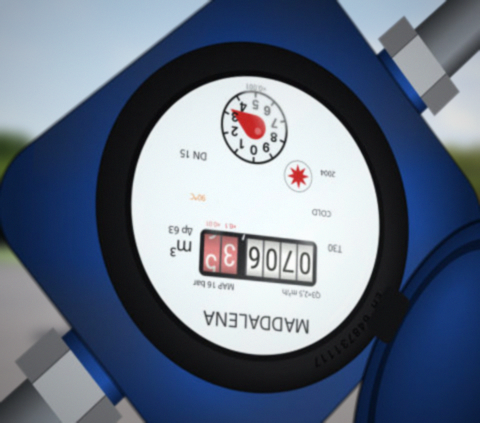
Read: 706.353 m³
